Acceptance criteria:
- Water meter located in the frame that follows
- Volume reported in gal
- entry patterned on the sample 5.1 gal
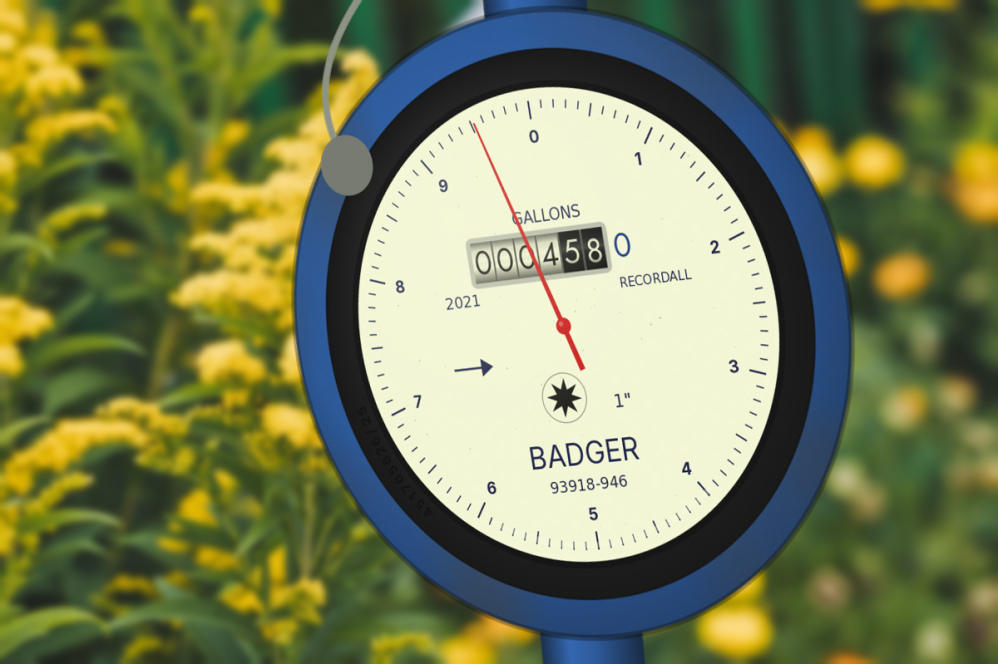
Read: 4579.5 gal
